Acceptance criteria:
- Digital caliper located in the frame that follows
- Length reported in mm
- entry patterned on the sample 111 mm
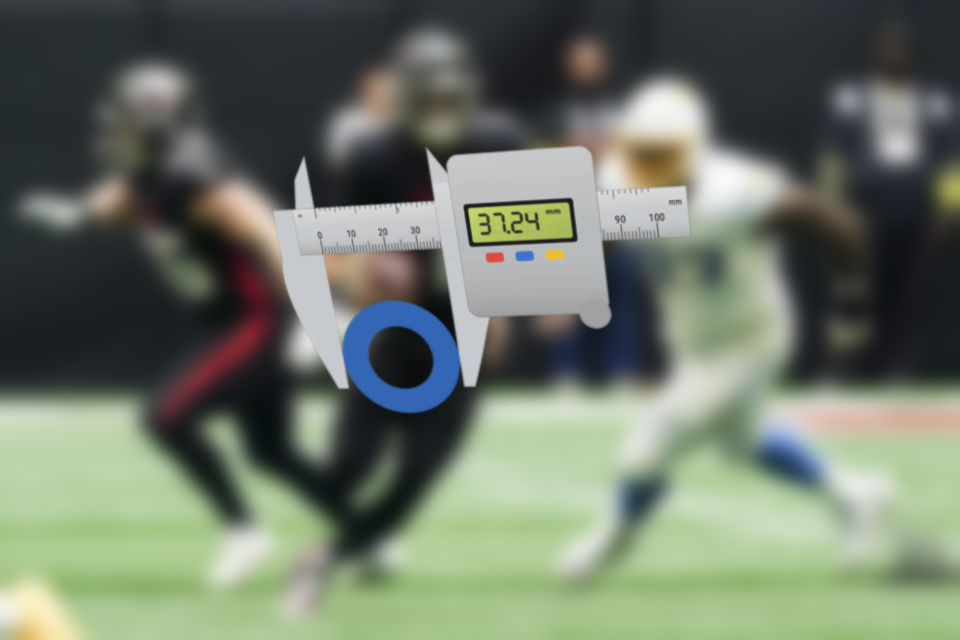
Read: 37.24 mm
